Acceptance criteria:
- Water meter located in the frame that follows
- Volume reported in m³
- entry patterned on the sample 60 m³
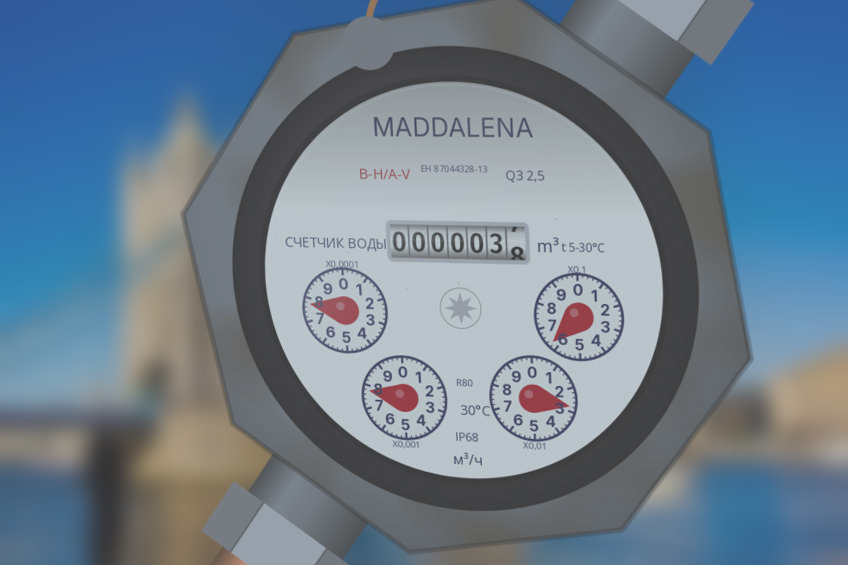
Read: 37.6277 m³
